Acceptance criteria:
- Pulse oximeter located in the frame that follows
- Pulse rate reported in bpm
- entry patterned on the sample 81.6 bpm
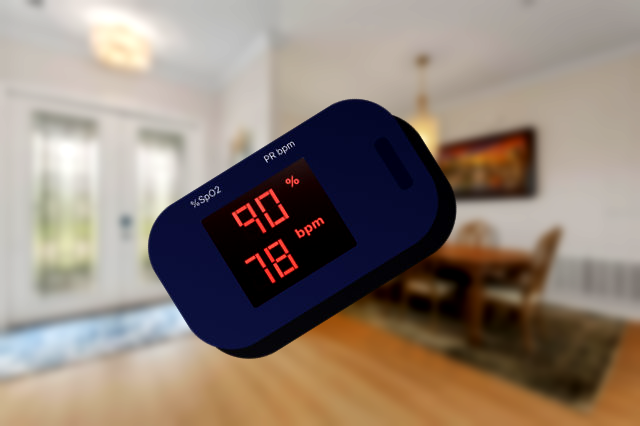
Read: 78 bpm
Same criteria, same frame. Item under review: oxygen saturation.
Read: 90 %
